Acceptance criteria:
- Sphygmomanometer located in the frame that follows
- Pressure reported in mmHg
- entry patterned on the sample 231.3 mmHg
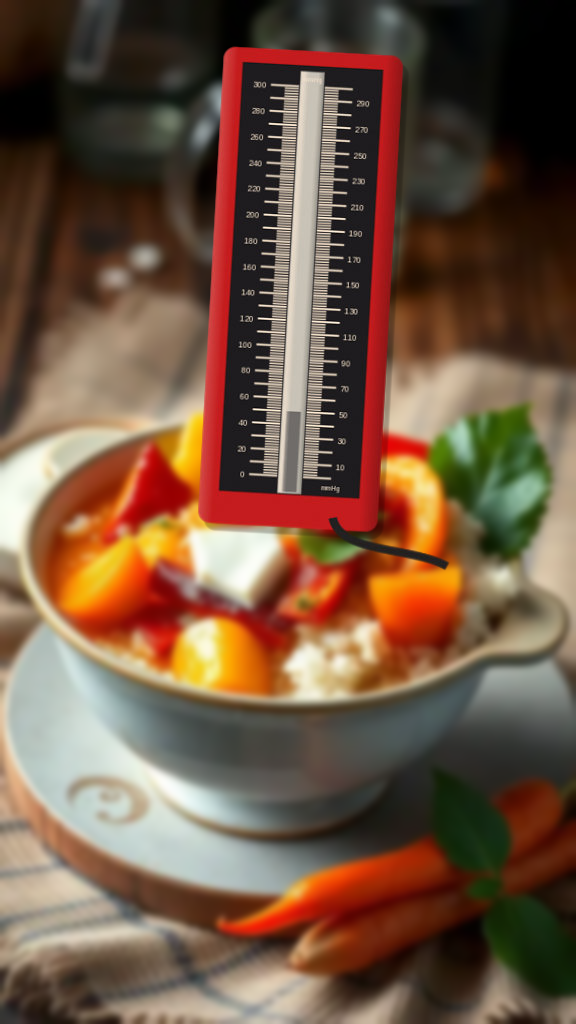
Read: 50 mmHg
